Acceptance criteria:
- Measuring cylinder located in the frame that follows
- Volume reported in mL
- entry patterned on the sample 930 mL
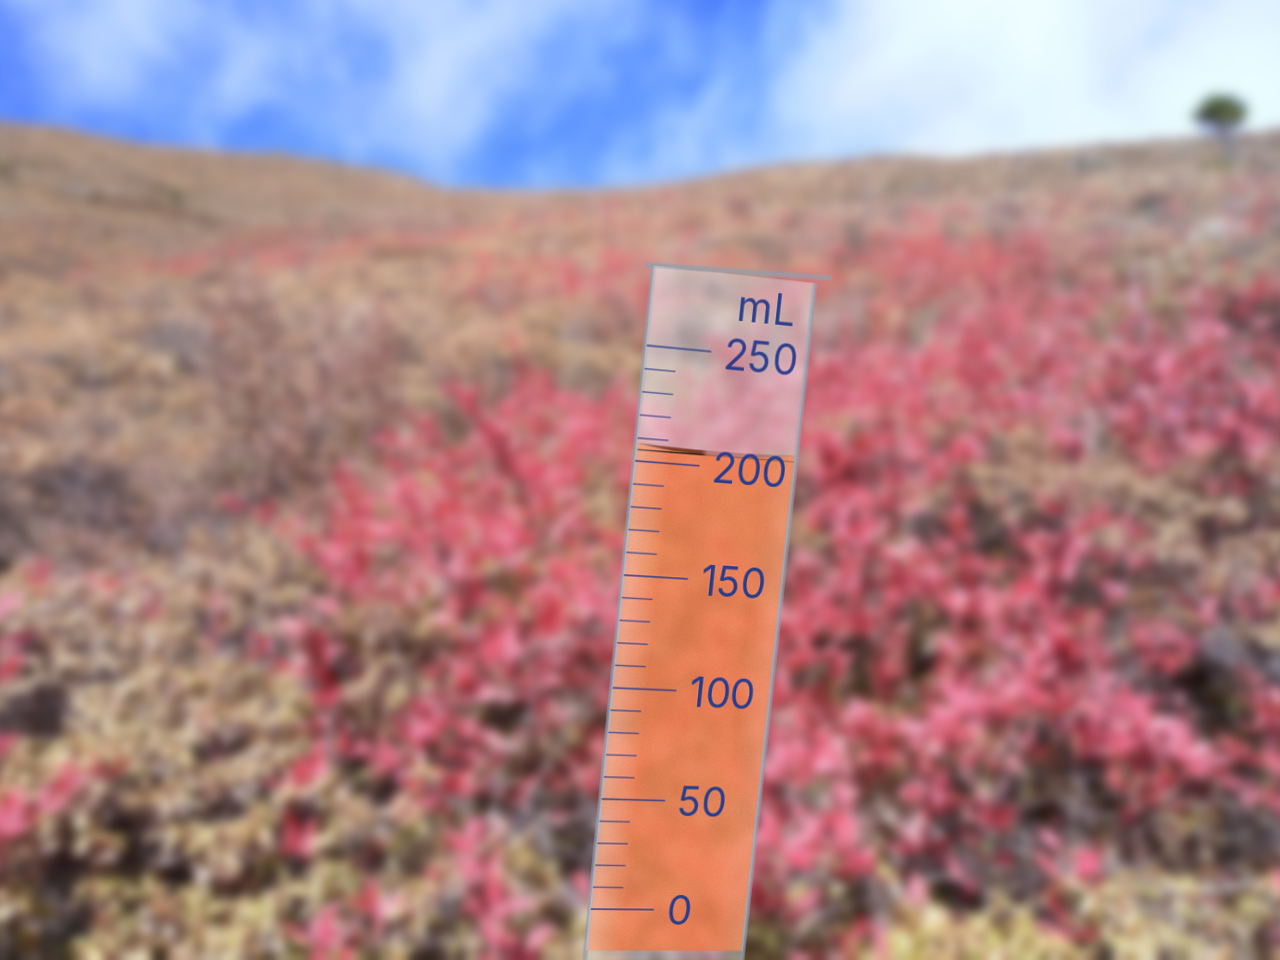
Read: 205 mL
